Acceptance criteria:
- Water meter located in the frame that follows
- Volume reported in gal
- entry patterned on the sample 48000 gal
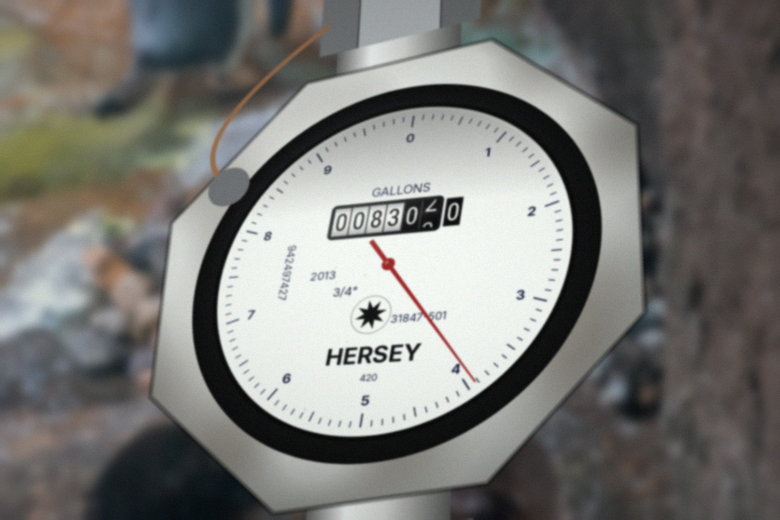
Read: 83023.9 gal
